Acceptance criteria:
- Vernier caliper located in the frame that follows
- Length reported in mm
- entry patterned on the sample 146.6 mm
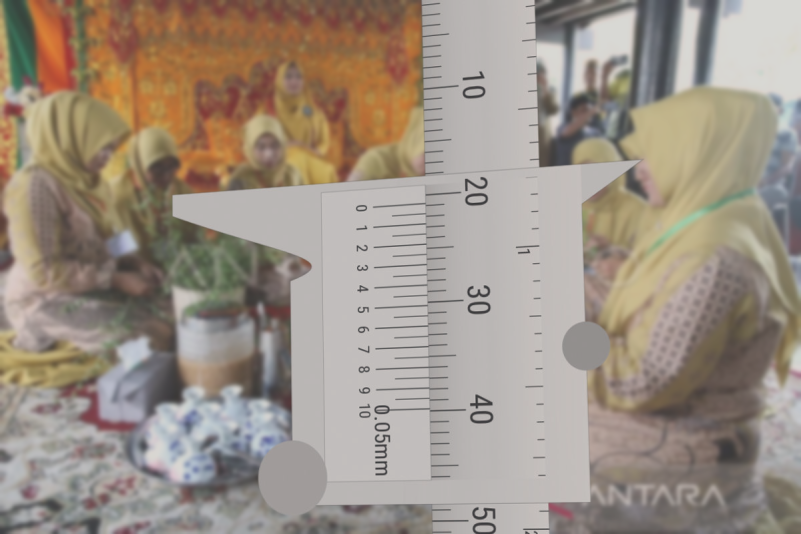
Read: 20.8 mm
